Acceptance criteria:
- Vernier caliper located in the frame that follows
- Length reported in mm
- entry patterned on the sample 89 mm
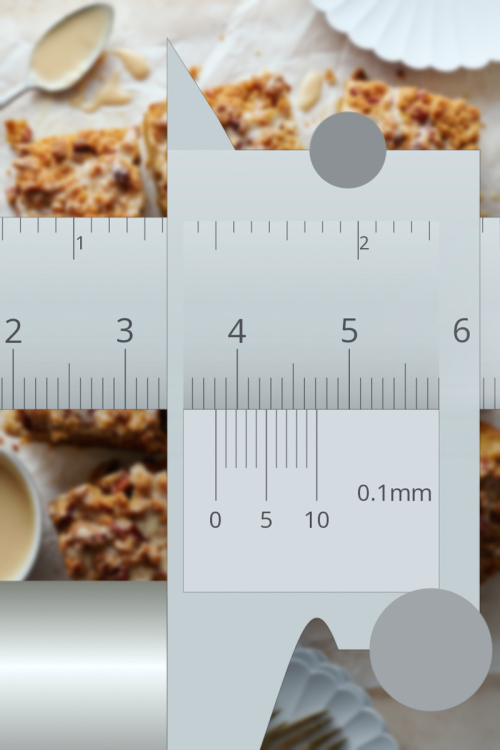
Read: 38.1 mm
